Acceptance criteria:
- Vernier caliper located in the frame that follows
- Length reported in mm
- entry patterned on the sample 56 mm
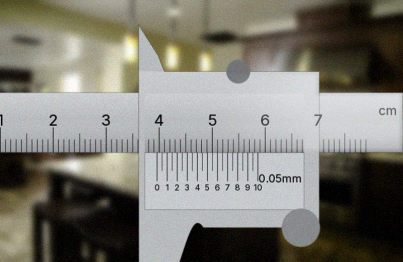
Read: 39.6 mm
